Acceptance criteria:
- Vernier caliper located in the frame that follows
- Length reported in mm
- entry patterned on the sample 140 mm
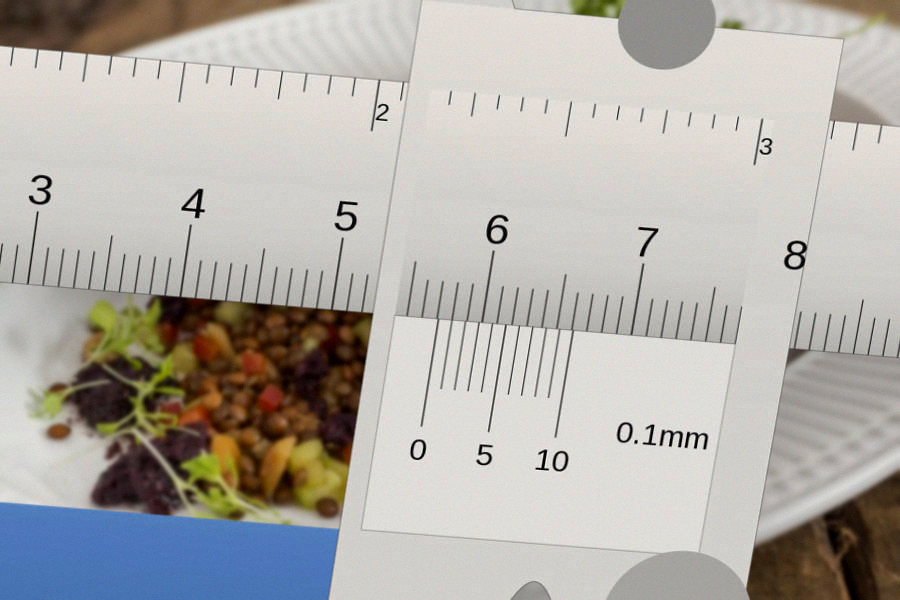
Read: 57.1 mm
